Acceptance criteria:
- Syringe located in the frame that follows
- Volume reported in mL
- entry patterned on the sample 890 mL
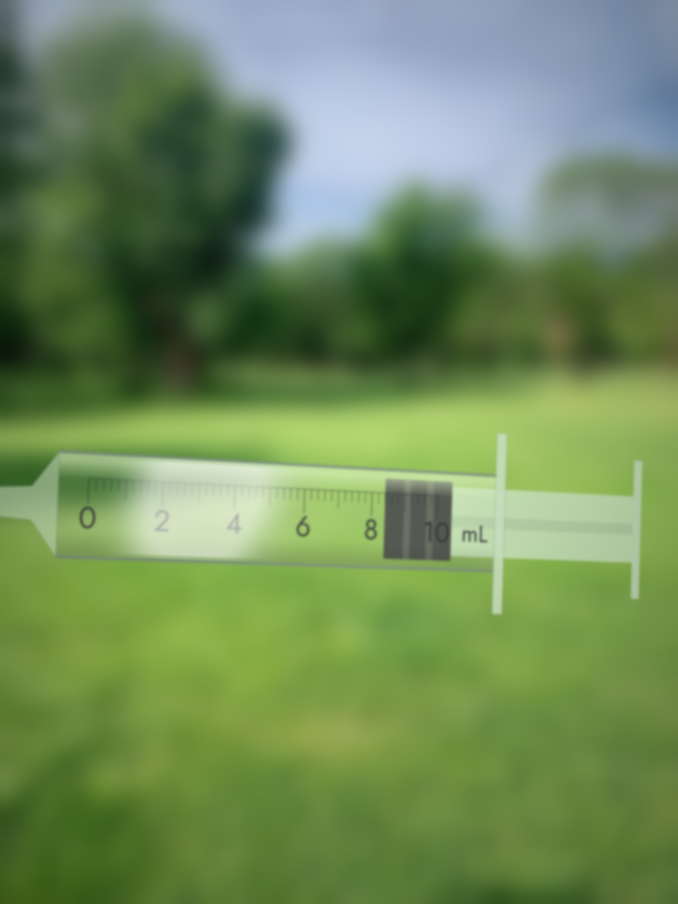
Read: 8.4 mL
